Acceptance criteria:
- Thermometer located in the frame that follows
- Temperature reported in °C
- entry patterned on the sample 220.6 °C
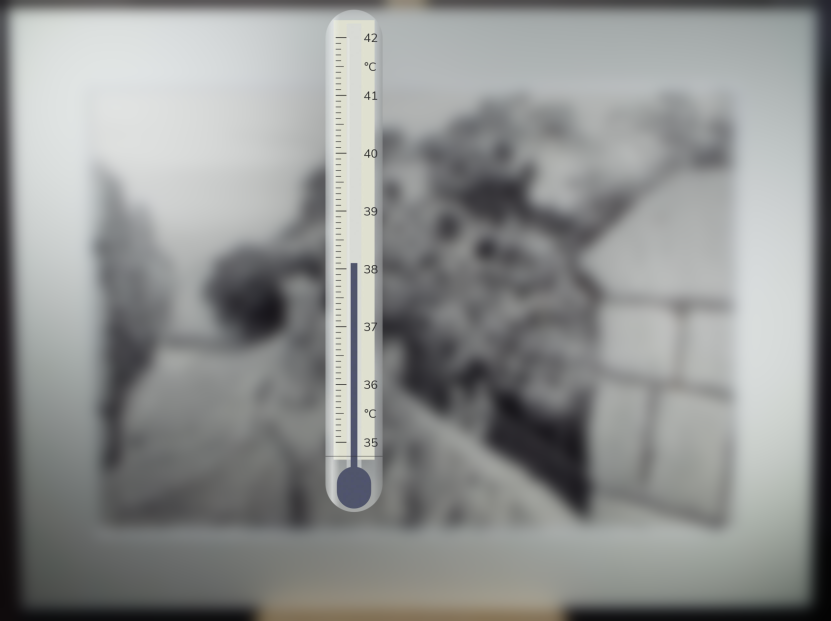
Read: 38.1 °C
